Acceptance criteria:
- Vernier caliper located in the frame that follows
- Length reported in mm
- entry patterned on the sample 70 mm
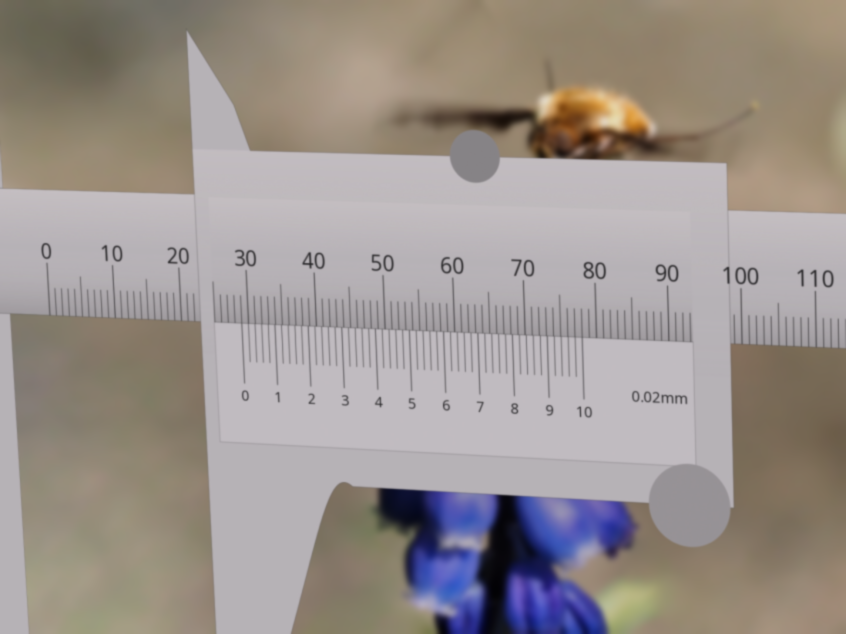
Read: 29.0 mm
